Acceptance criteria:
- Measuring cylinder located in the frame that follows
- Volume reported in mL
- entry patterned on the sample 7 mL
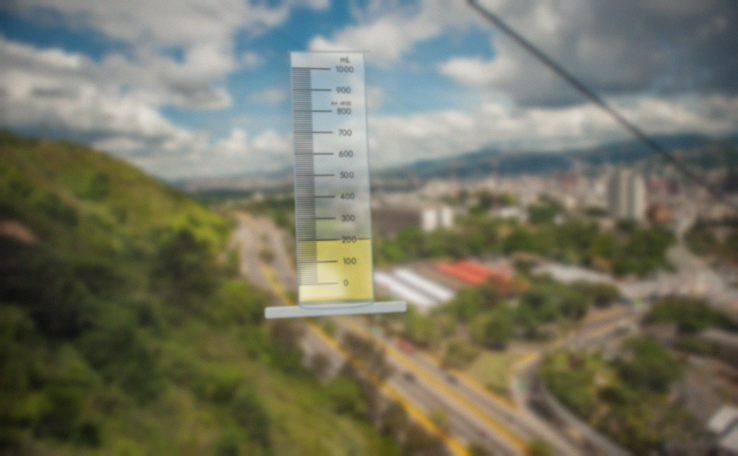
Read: 200 mL
